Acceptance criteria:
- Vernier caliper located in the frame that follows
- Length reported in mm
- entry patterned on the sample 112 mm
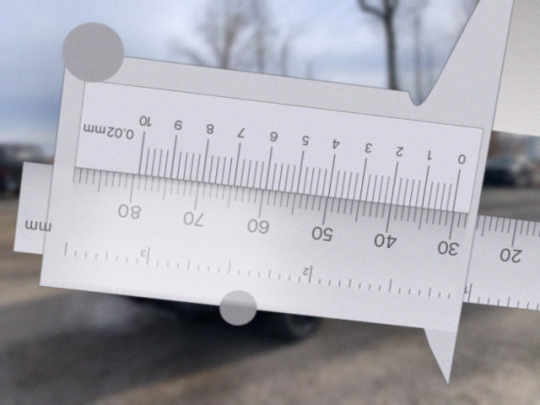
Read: 30.2 mm
